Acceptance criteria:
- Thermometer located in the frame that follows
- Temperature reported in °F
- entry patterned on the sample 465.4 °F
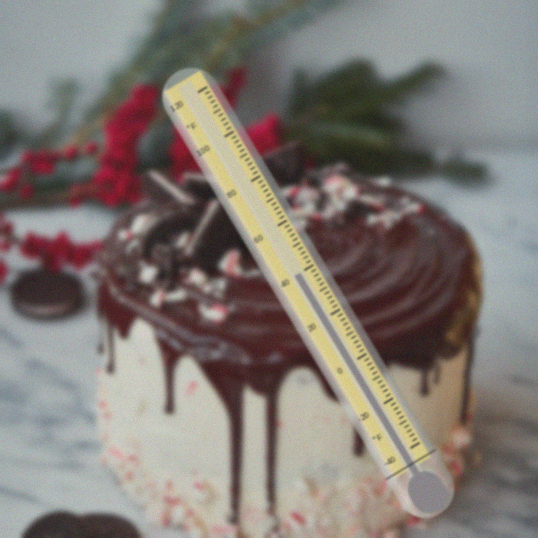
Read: 40 °F
